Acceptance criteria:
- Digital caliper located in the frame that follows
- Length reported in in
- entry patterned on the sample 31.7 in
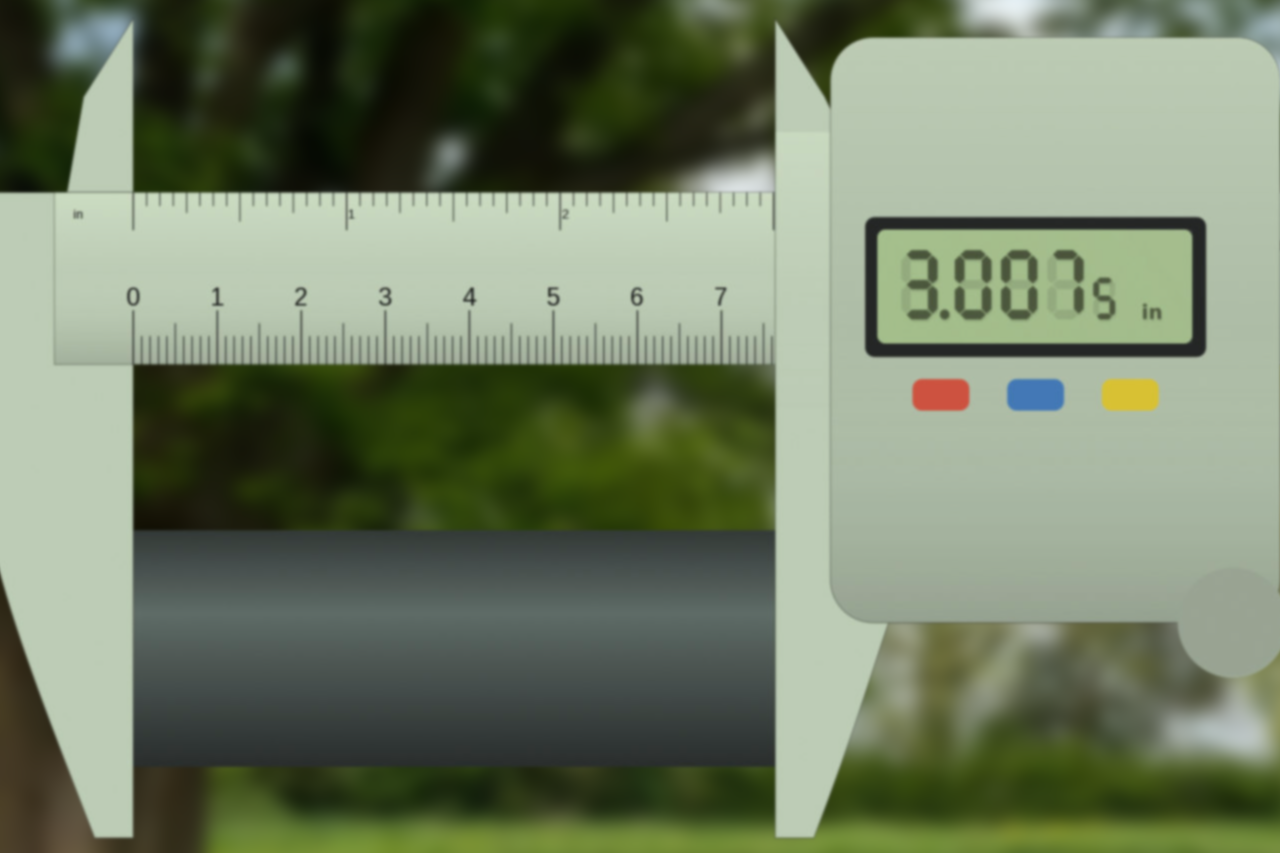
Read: 3.0075 in
